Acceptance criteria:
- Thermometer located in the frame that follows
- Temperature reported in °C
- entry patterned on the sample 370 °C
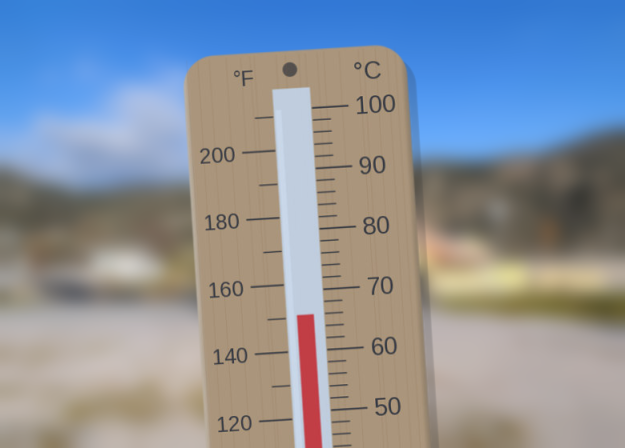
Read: 66 °C
